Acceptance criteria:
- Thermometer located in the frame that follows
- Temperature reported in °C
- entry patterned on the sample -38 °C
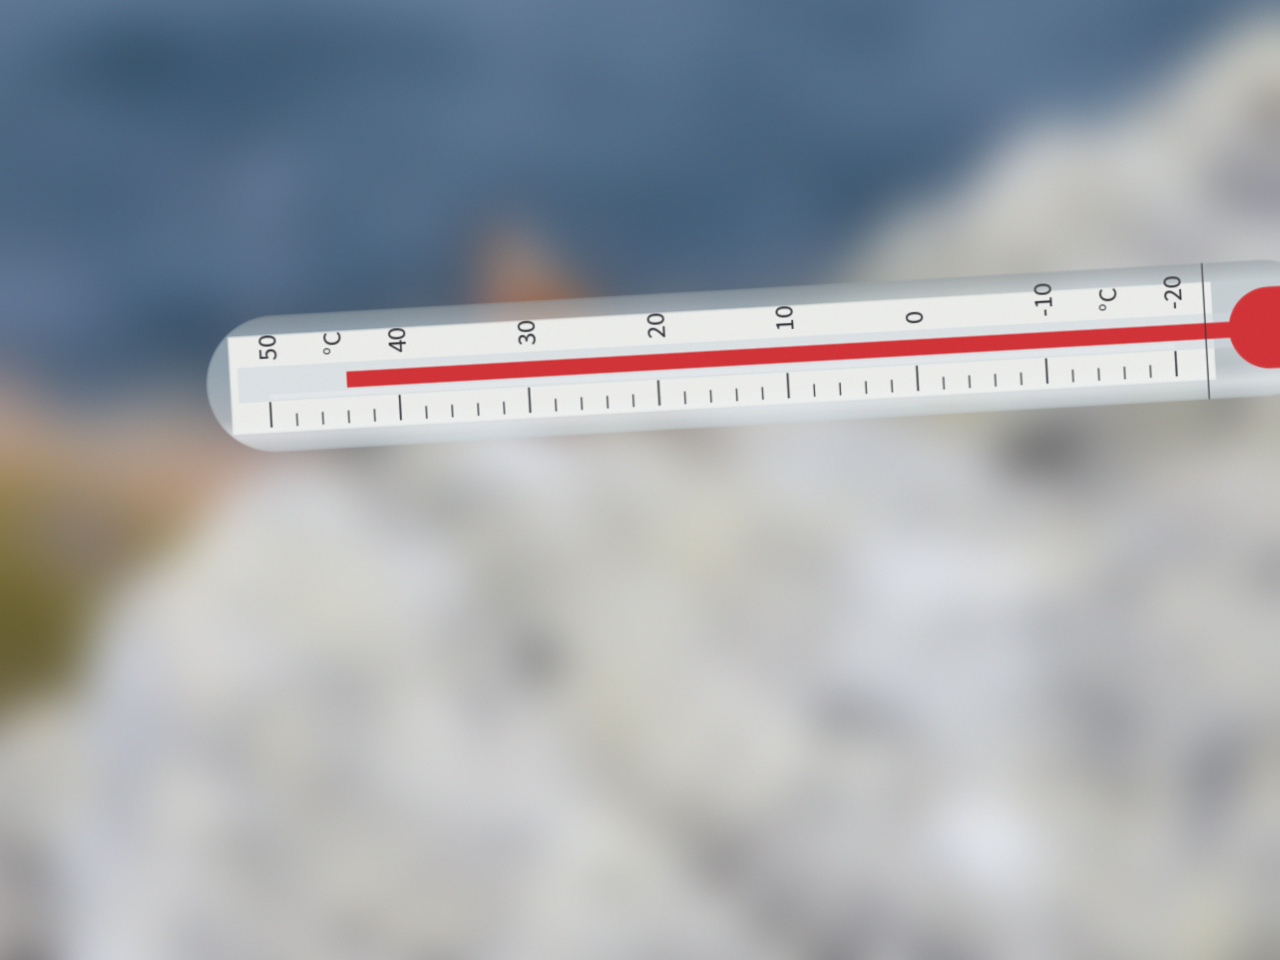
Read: 44 °C
